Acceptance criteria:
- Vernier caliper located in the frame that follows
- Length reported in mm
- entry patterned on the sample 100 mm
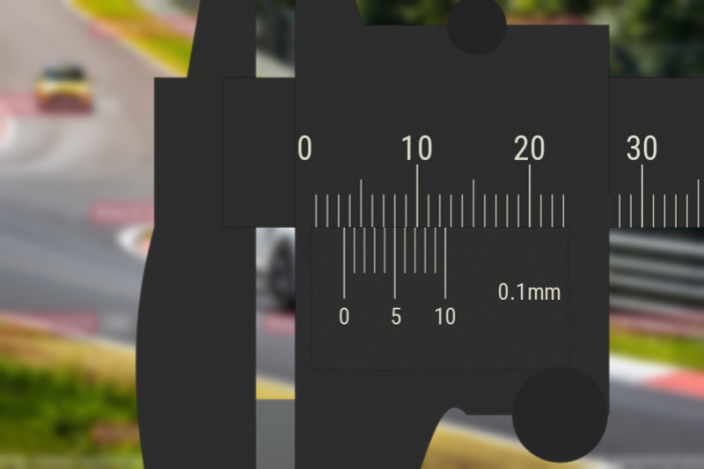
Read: 3.5 mm
